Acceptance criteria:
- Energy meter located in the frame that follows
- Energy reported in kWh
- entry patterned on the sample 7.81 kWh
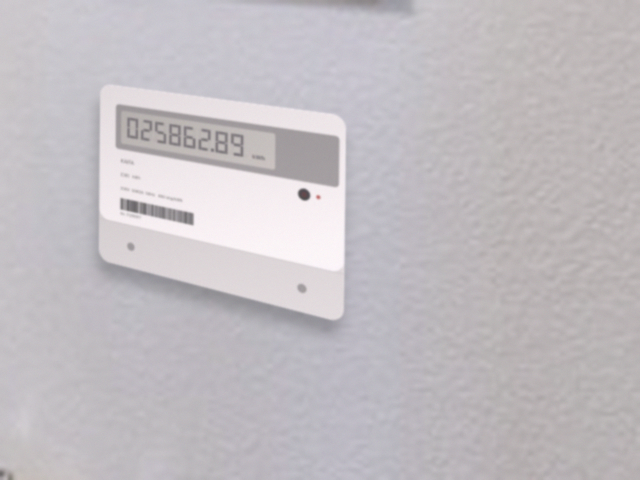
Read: 25862.89 kWh
